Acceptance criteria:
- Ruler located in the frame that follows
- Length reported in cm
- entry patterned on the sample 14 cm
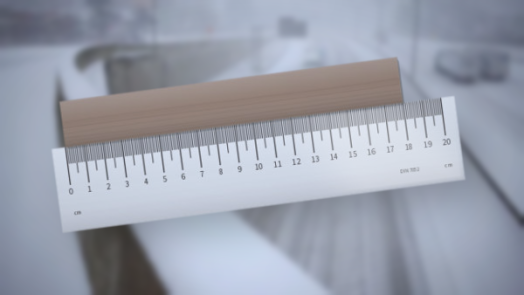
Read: 18 cm
